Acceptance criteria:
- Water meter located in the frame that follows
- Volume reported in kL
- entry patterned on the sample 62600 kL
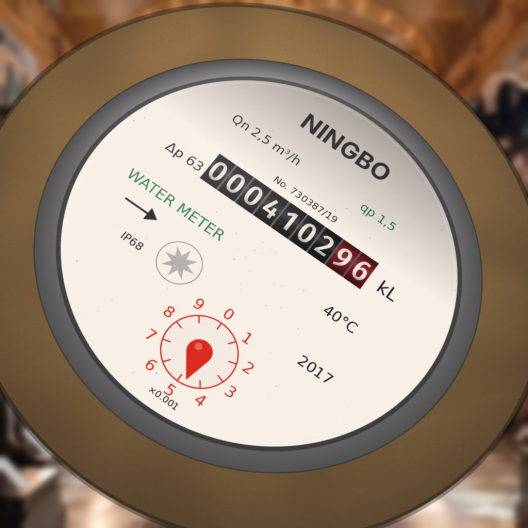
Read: 4102.964 kL
